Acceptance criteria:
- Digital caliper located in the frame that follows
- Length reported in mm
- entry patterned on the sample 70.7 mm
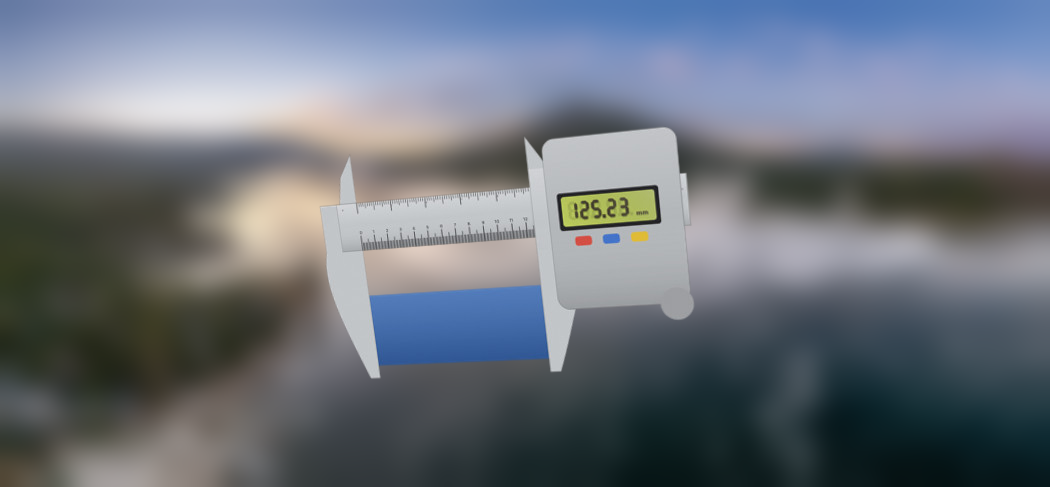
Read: 125.23 mm
